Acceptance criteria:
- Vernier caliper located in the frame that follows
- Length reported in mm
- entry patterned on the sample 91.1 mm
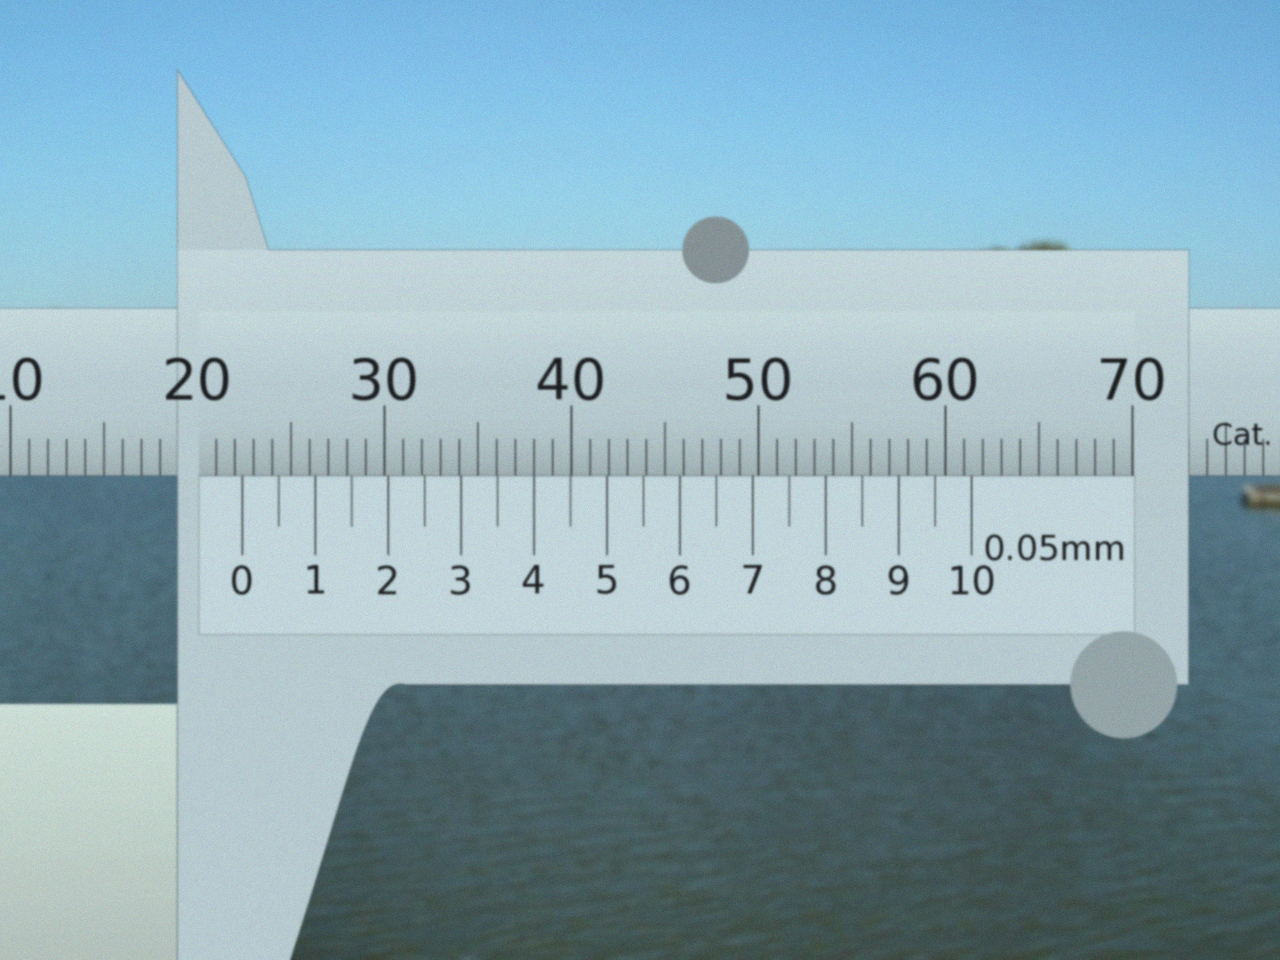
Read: 22.4 mm
